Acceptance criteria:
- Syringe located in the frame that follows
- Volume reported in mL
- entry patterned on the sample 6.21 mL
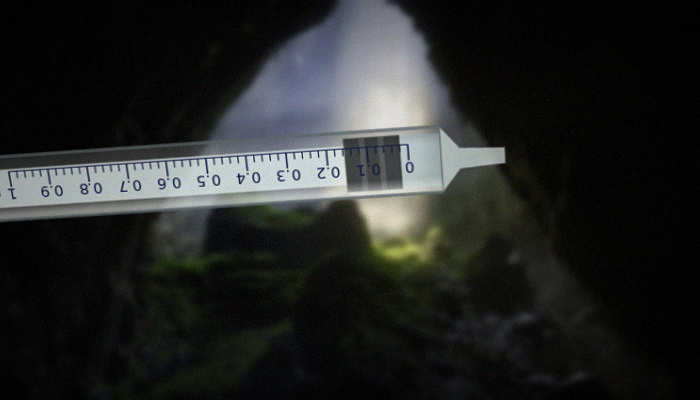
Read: 0.02 mL
